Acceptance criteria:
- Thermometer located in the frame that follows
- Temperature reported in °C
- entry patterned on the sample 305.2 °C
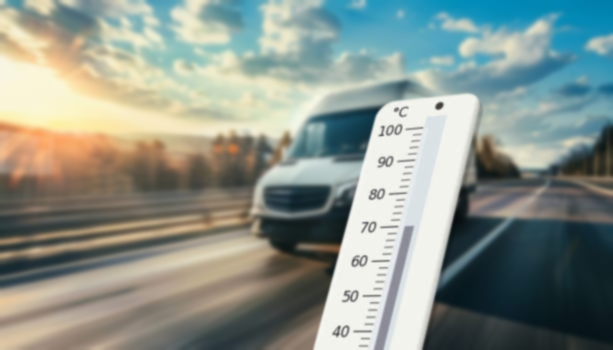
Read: 70 °C
